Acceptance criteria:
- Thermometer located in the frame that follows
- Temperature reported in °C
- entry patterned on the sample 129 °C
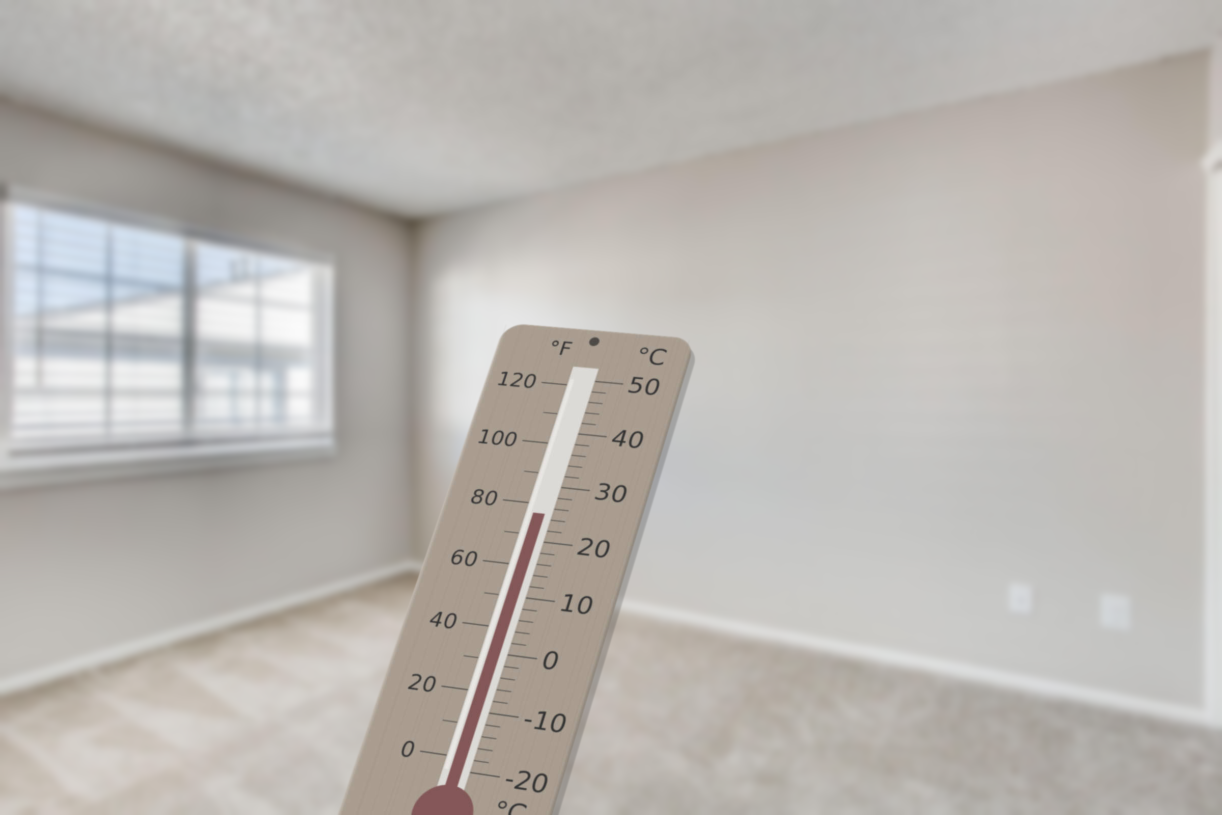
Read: 25 °C
